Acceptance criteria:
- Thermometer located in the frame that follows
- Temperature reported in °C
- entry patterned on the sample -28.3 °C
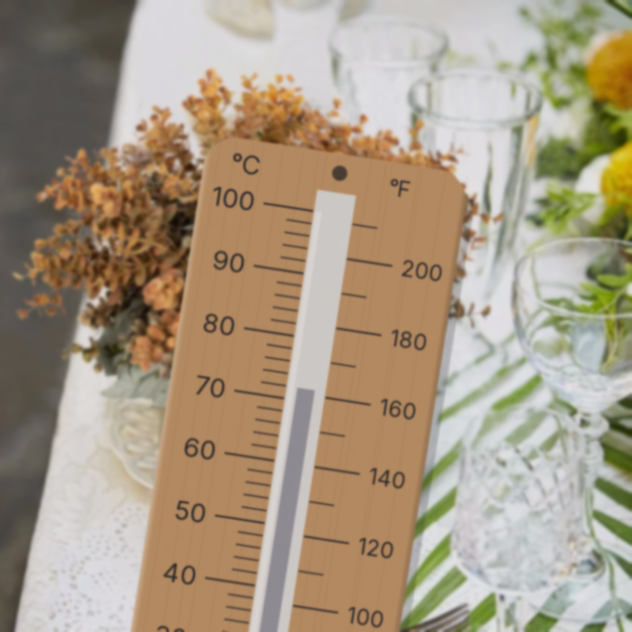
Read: 72 °C
